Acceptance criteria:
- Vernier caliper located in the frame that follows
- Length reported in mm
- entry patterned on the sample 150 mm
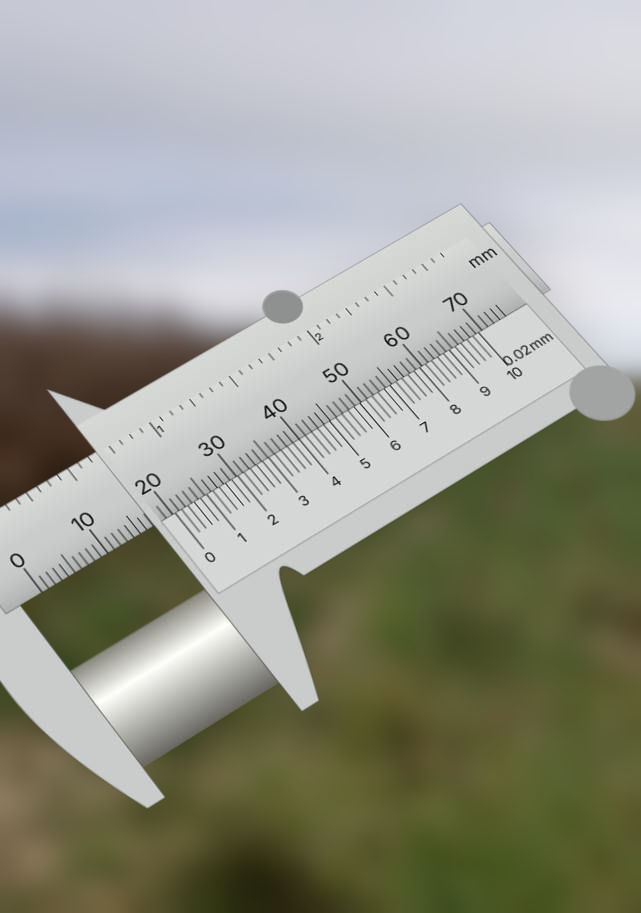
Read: 20.4 mm
